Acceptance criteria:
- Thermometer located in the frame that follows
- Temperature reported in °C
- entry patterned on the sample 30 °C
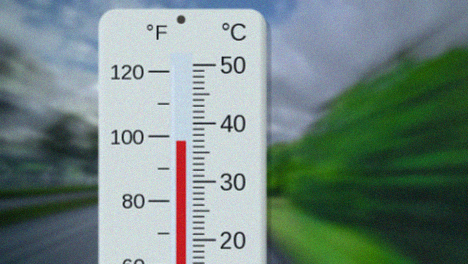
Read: 37 °C
